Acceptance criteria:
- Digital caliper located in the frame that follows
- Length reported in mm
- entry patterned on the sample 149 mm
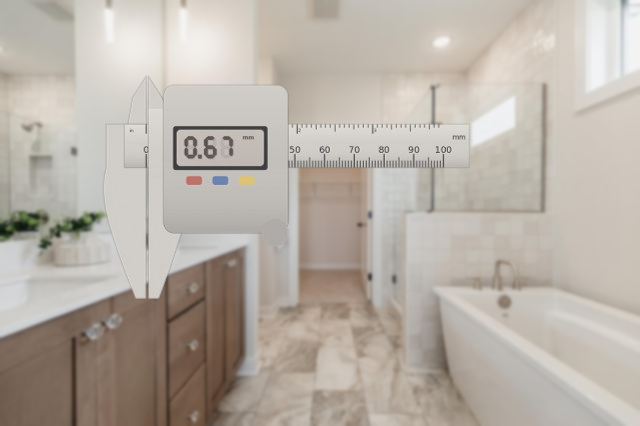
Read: 0.67 mm
